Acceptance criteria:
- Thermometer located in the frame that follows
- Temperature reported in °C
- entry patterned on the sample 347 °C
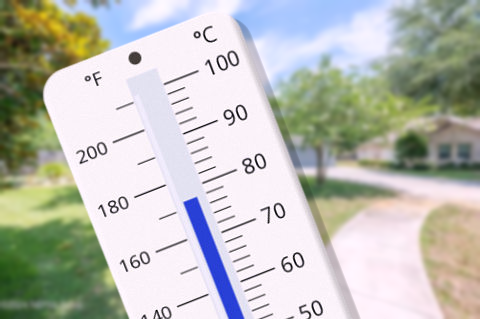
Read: 78 °C
